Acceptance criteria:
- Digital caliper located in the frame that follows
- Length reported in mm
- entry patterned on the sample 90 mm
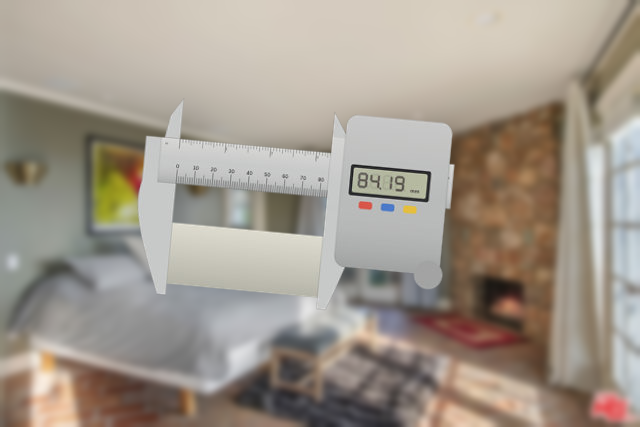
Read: 84.19 mm
